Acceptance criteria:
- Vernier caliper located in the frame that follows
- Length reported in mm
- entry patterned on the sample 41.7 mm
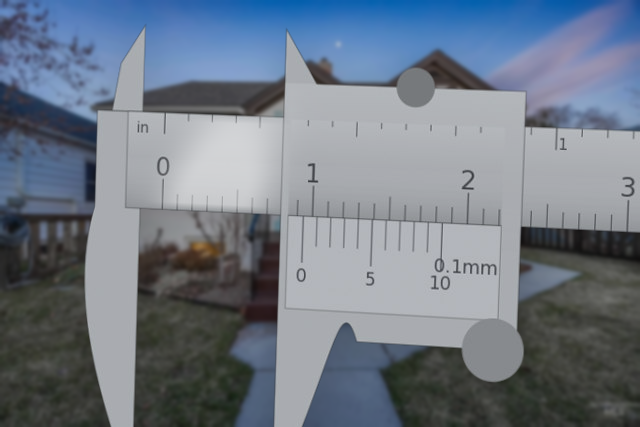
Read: 9.4 mm
